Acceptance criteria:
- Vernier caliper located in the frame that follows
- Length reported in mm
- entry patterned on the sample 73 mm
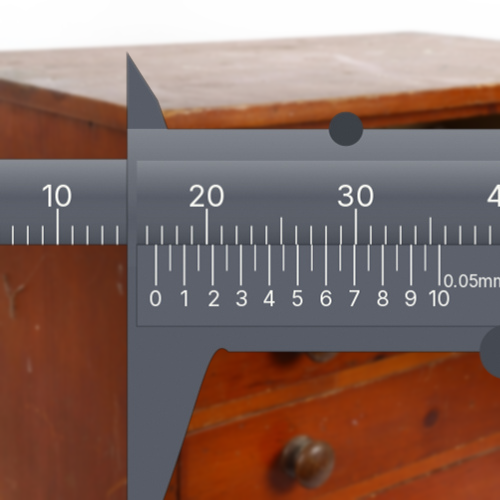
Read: 16.6 mm
